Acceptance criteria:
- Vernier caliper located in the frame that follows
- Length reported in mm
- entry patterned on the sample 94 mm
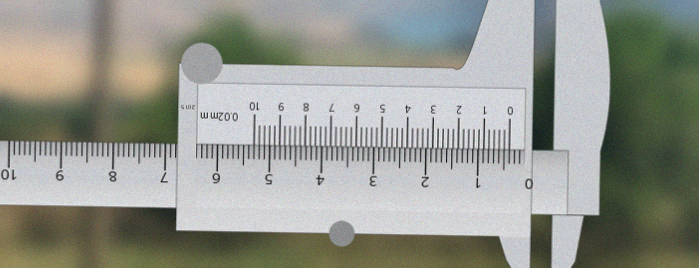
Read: 4.0 mm
